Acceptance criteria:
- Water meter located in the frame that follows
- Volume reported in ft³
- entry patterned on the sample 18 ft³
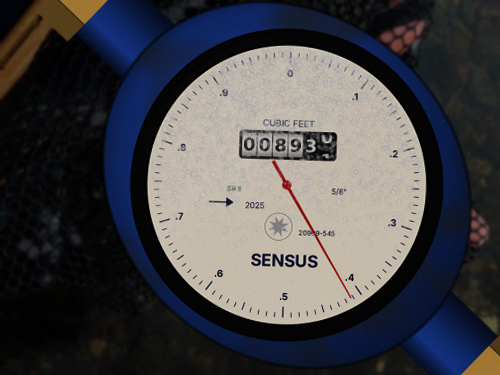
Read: 8930.41 ft³
